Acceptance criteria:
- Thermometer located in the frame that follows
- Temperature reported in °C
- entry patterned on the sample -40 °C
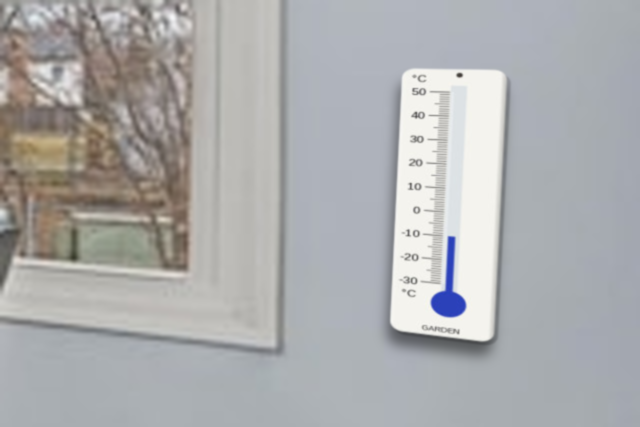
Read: -10 °C
